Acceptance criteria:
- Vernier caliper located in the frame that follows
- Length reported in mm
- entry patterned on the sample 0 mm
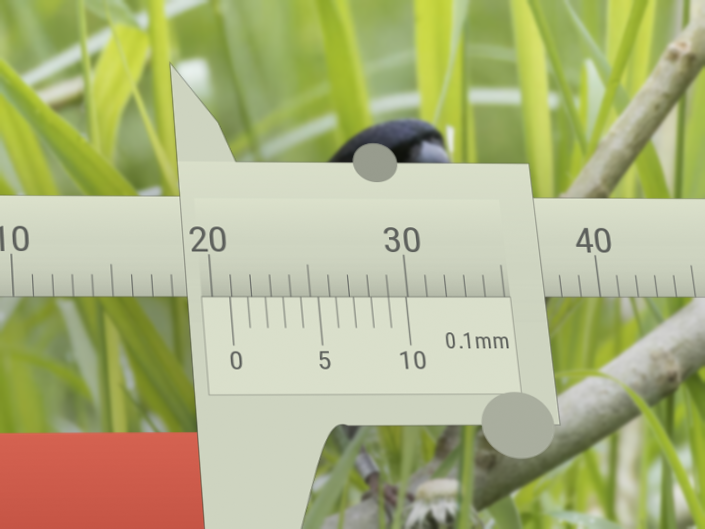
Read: 20.9 mm
